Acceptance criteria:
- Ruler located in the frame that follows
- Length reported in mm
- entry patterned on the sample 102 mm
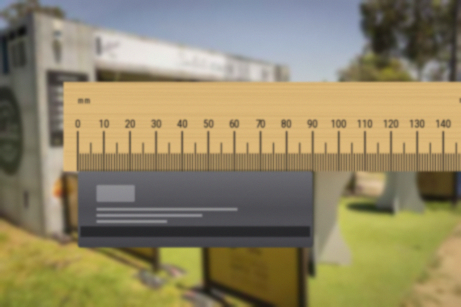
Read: 90 mm
